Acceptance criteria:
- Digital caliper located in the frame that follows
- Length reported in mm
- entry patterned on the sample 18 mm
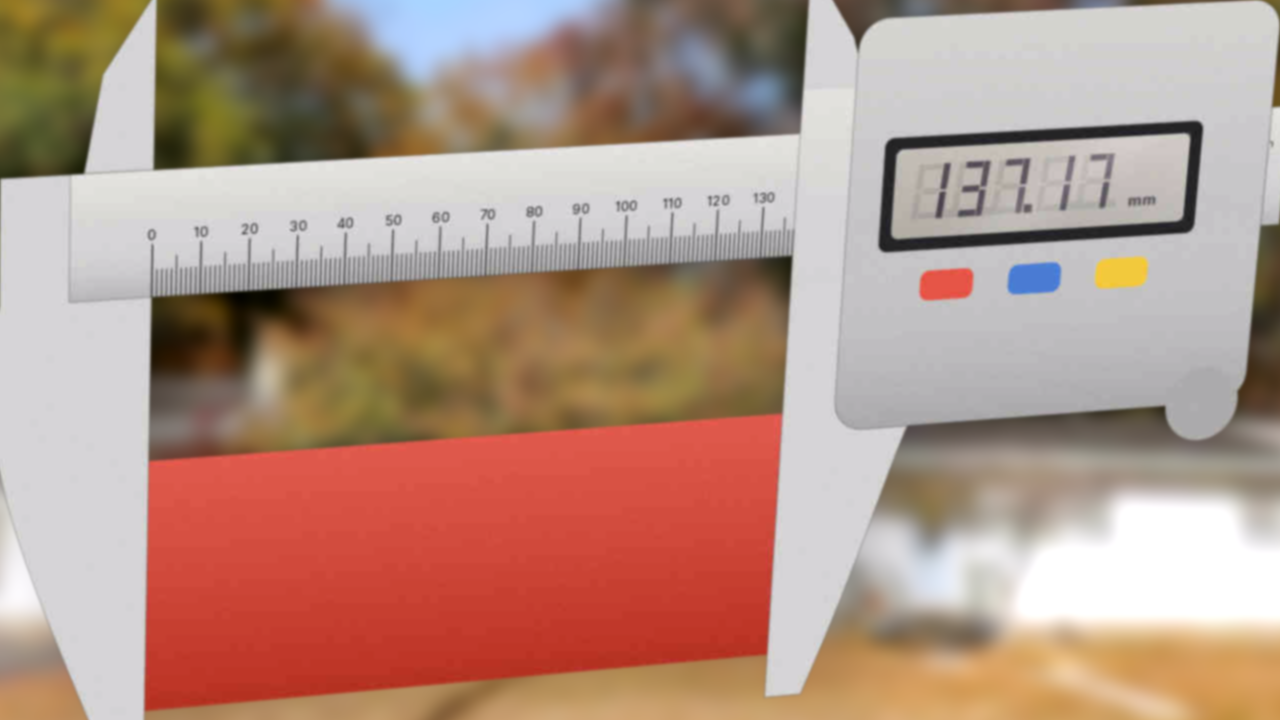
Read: 137.17 mm
